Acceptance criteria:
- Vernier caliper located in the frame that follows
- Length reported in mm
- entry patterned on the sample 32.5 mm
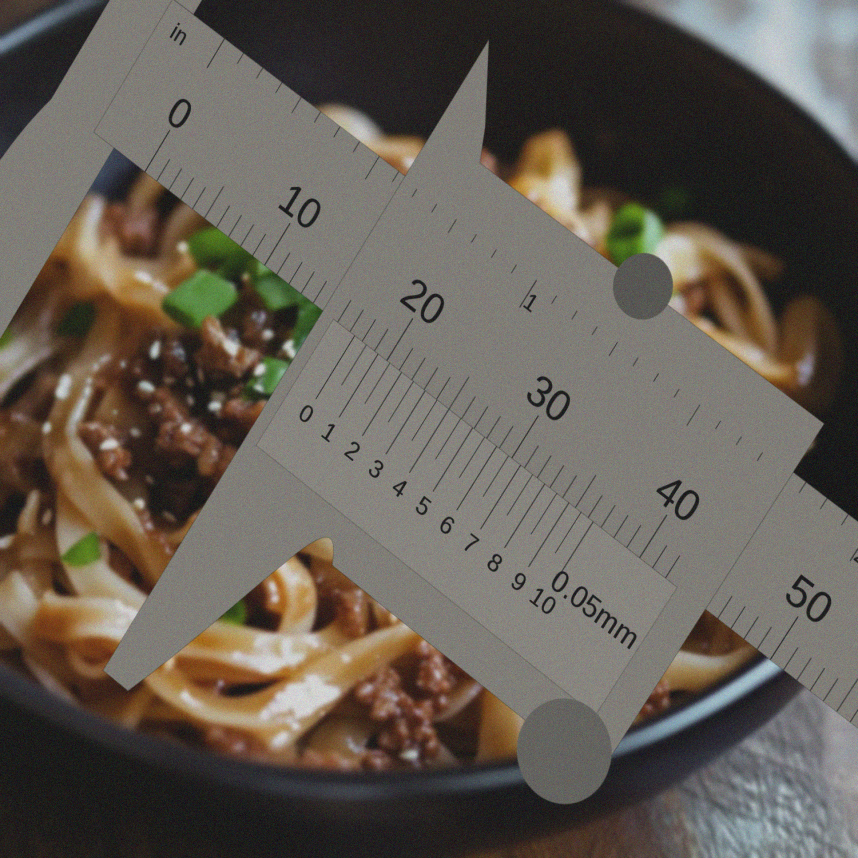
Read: 17.4 mm
